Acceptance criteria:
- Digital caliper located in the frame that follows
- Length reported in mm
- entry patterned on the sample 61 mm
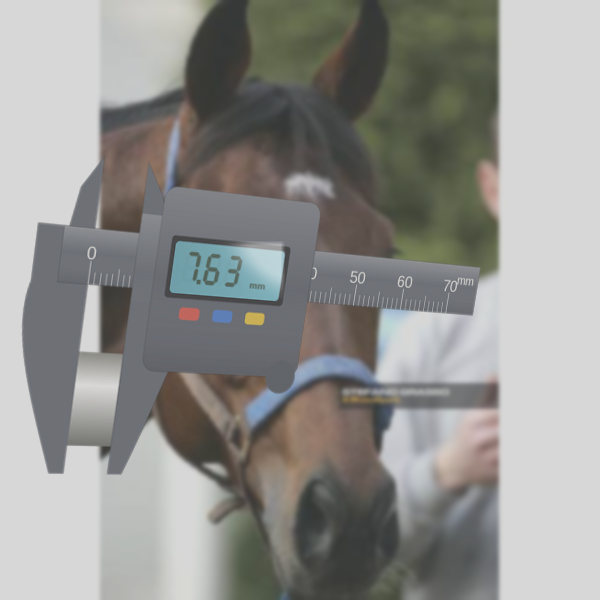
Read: 7.63 mm
